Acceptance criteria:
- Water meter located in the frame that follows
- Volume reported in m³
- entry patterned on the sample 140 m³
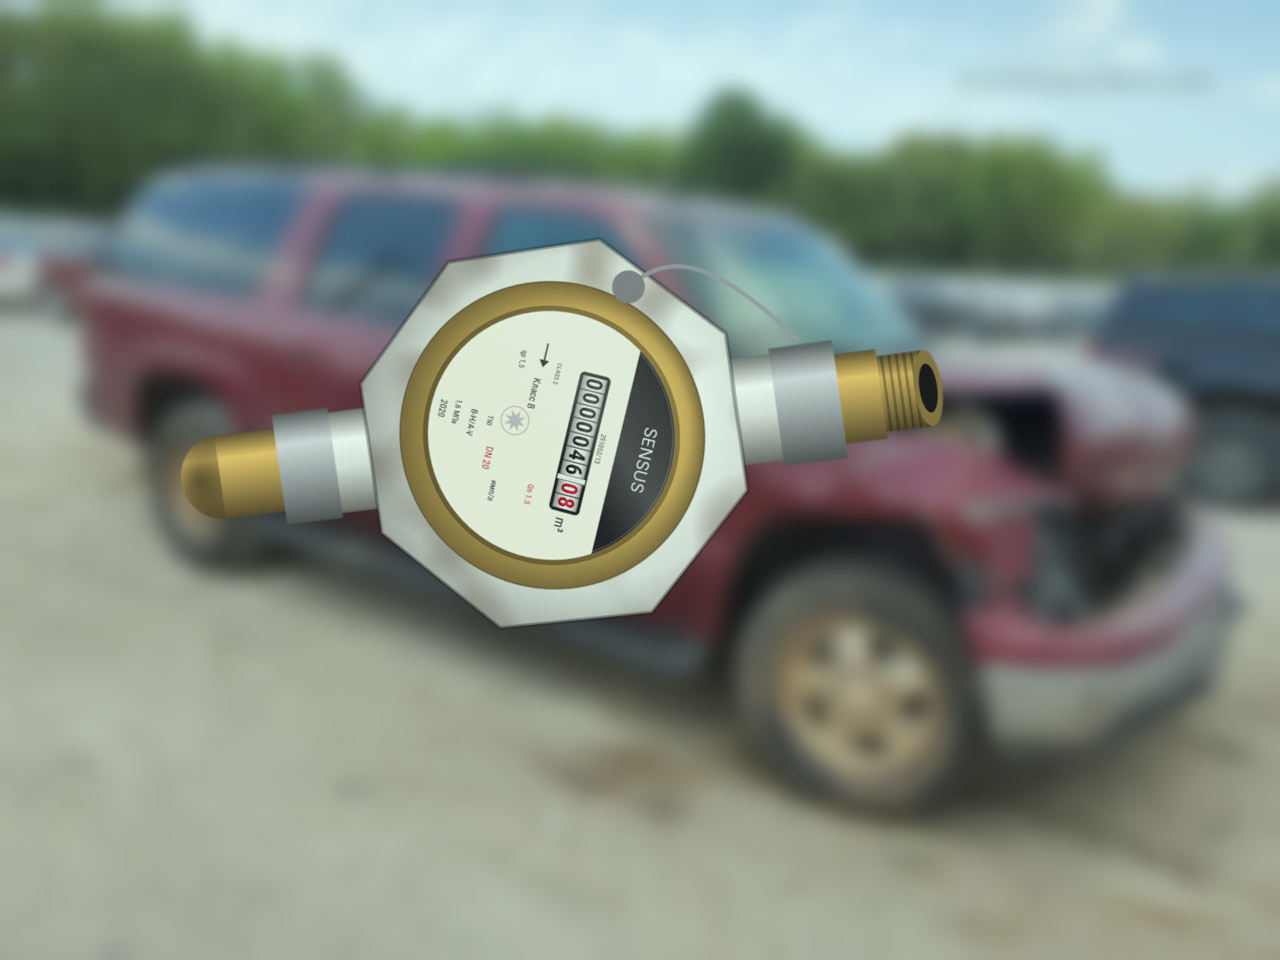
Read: 46.08 m³
